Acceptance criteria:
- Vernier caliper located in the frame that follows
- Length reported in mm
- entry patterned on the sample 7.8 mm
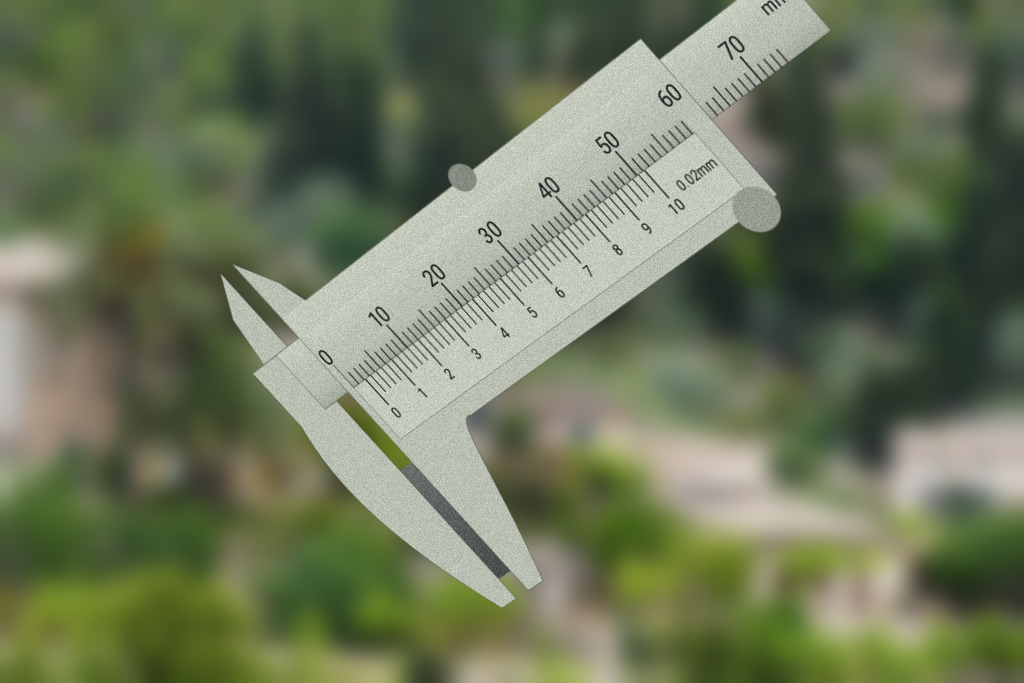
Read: 2.2 mm
